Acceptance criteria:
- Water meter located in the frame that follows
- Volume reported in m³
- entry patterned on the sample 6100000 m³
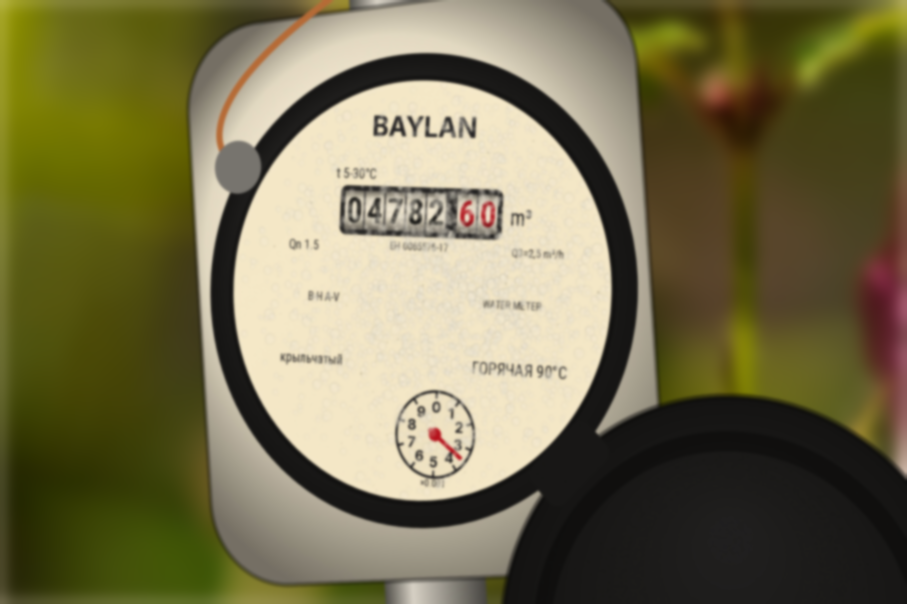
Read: 4782.603 m³
